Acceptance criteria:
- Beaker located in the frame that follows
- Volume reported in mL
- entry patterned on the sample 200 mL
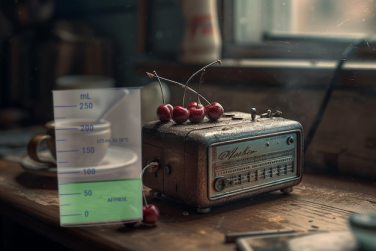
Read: 75 mL
